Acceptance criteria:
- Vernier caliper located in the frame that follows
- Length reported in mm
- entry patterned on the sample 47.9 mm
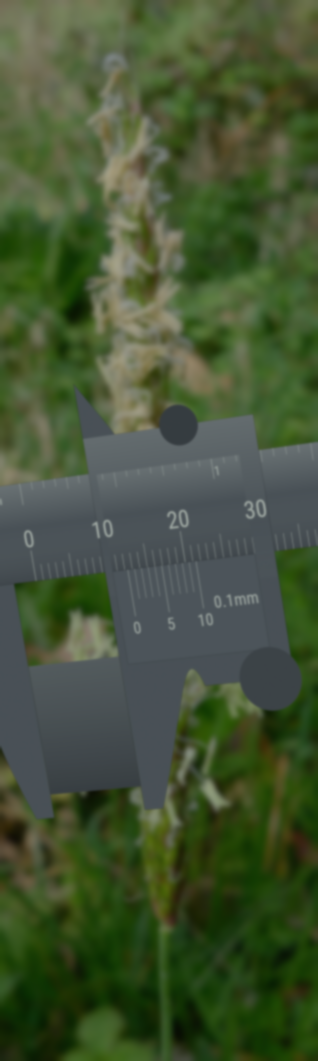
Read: 12.4 mm
